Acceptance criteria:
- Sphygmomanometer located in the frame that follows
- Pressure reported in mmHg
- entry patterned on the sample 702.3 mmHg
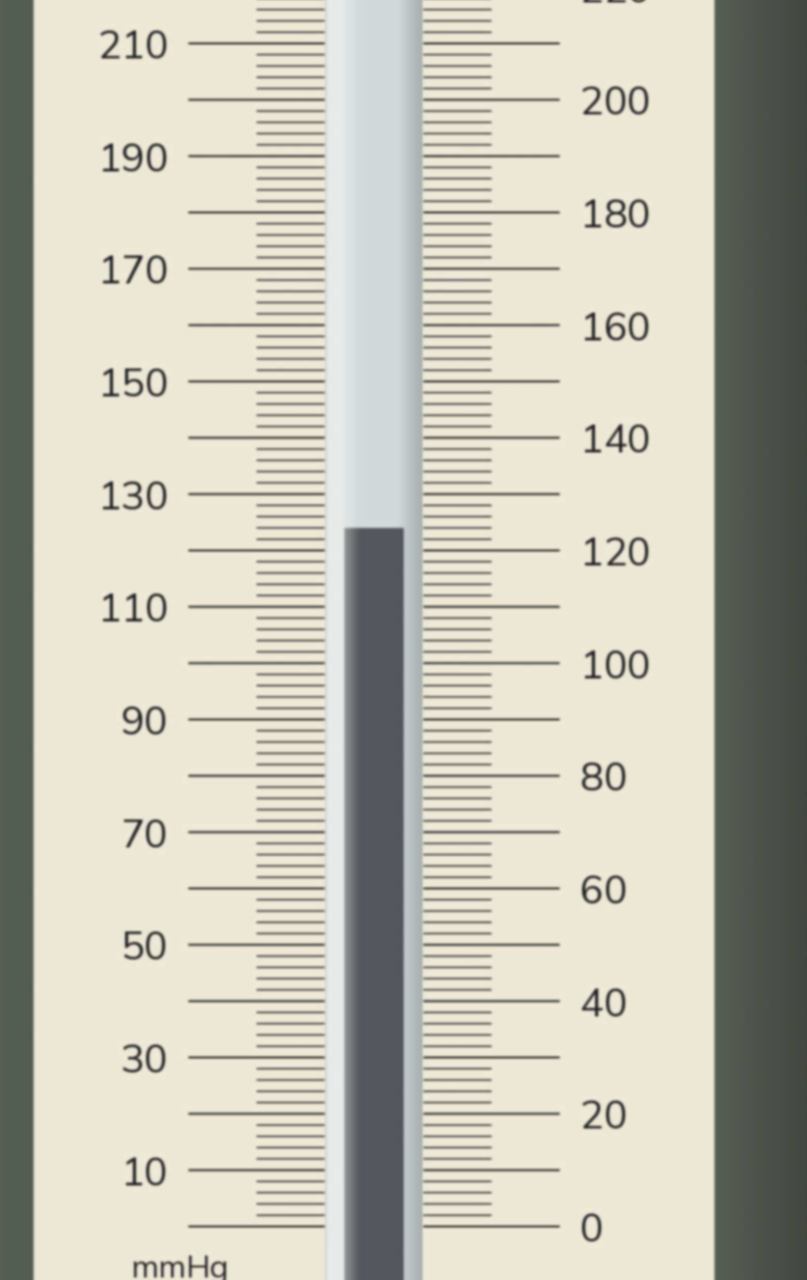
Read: 124 mmHg
